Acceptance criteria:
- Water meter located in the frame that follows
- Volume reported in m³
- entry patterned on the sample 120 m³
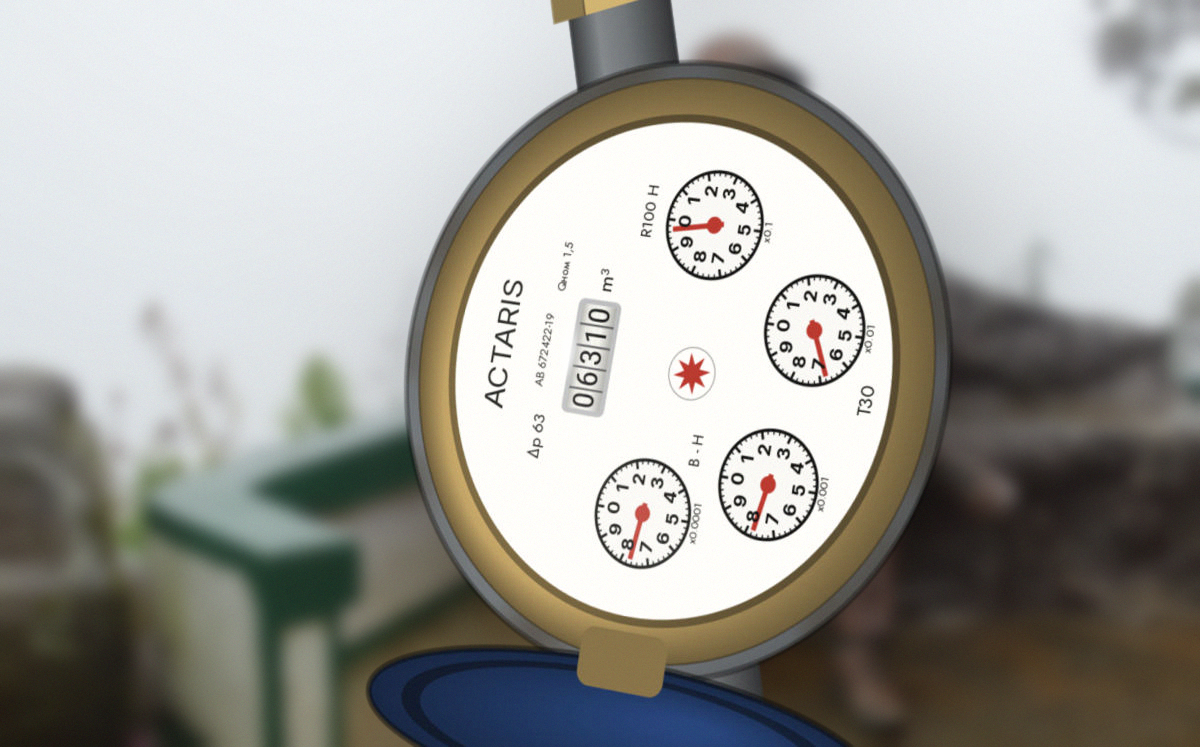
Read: 6309.9677 m³
